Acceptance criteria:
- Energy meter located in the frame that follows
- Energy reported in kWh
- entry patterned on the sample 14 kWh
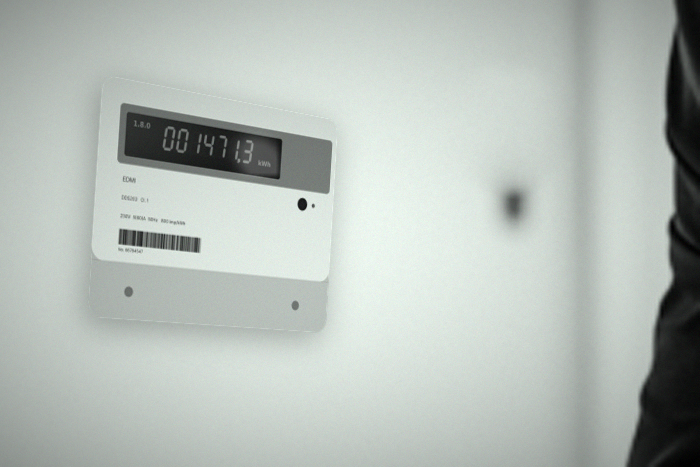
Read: 1471.3 kWh
